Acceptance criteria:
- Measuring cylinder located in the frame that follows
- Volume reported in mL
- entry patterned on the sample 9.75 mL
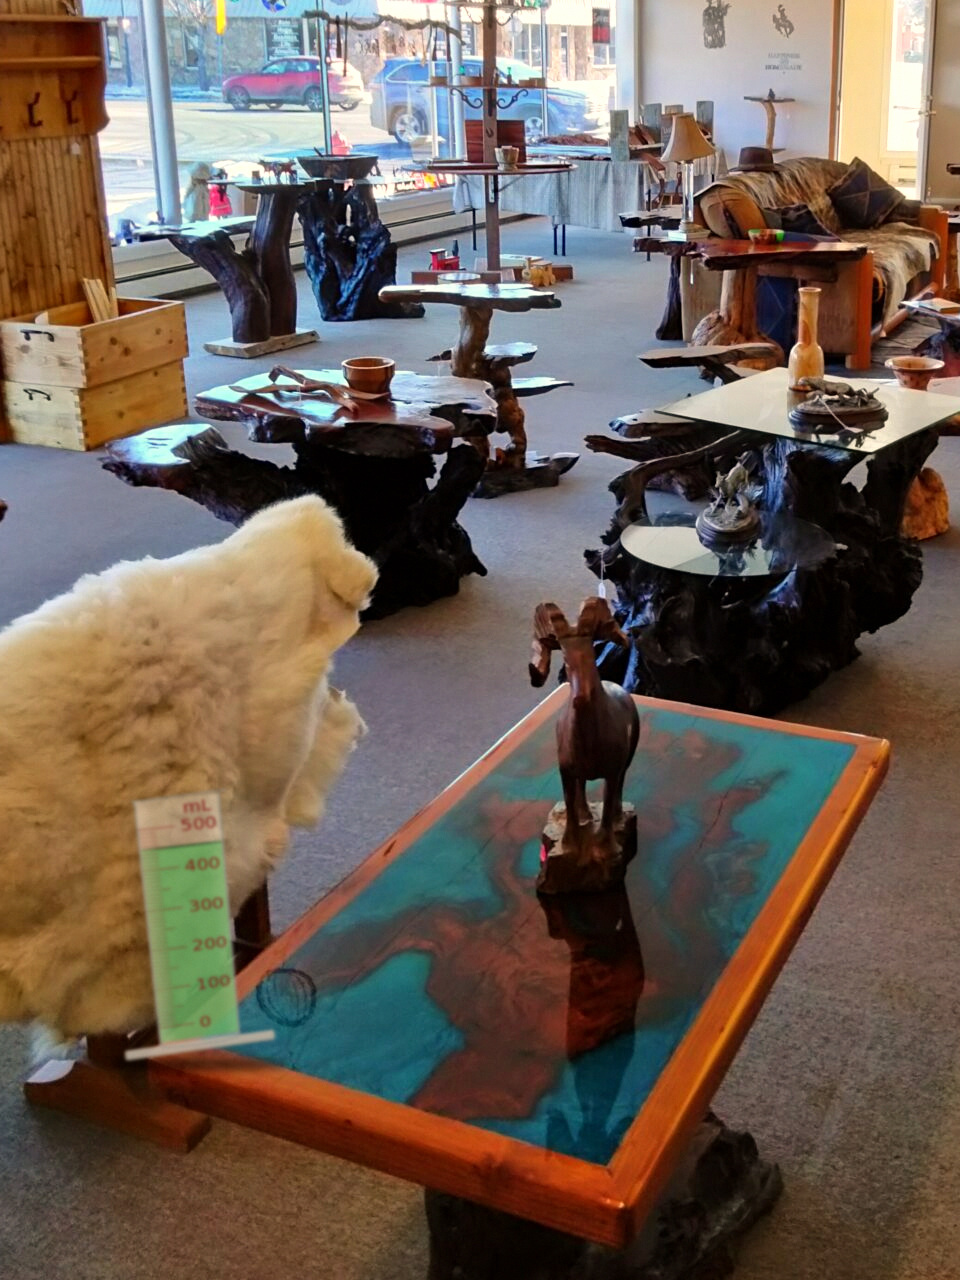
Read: 450 mL
